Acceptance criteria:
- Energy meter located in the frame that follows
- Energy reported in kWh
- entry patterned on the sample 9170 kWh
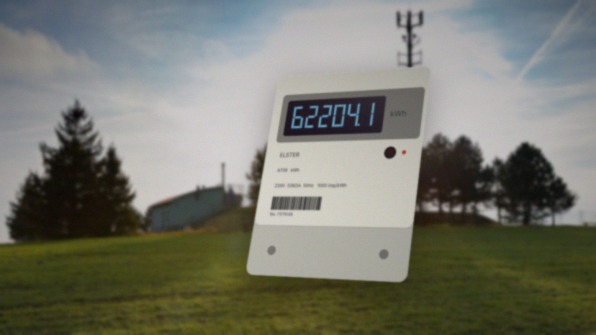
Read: 62204.1 kWh
